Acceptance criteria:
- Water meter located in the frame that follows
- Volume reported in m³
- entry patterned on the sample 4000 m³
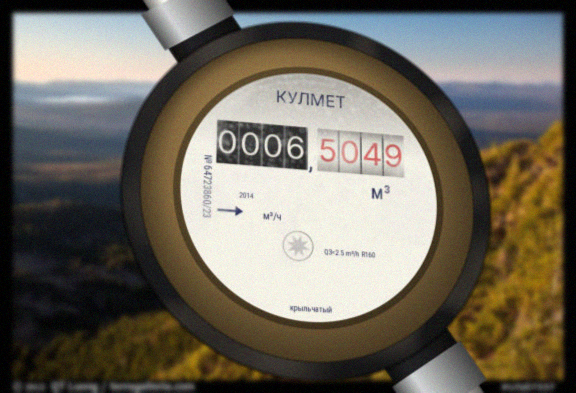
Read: 6.5049 m³
